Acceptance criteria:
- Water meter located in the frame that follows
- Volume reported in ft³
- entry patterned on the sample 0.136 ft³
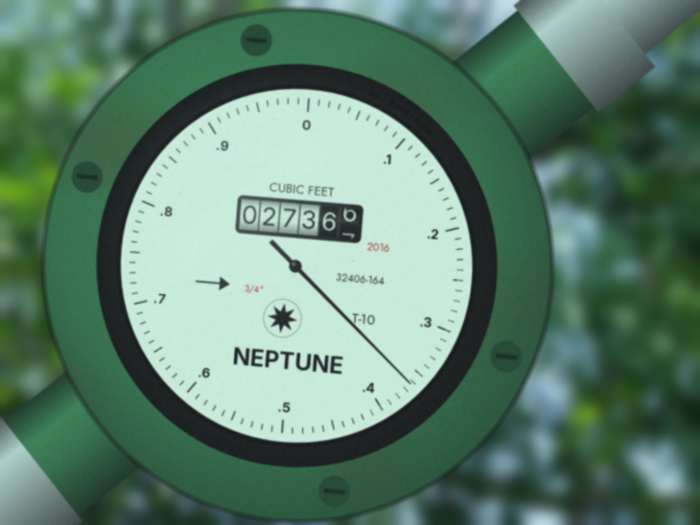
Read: 27366.36 ft³
